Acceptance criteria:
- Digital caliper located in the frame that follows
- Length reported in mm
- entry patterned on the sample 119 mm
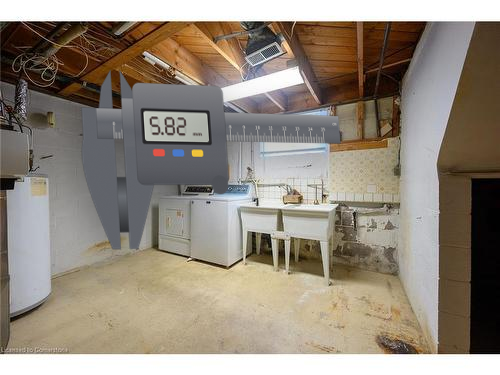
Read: 5.82 mm
